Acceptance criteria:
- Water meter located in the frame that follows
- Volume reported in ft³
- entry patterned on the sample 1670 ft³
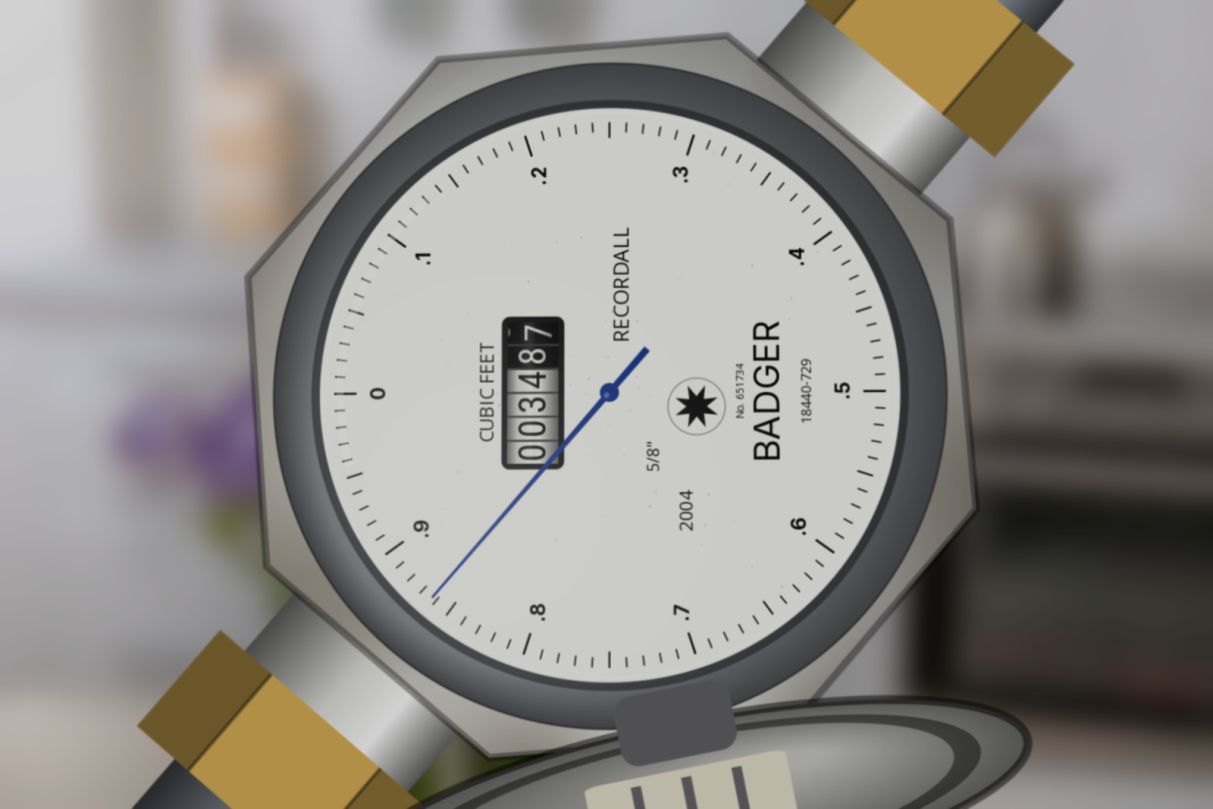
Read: 3486.86 ft³
